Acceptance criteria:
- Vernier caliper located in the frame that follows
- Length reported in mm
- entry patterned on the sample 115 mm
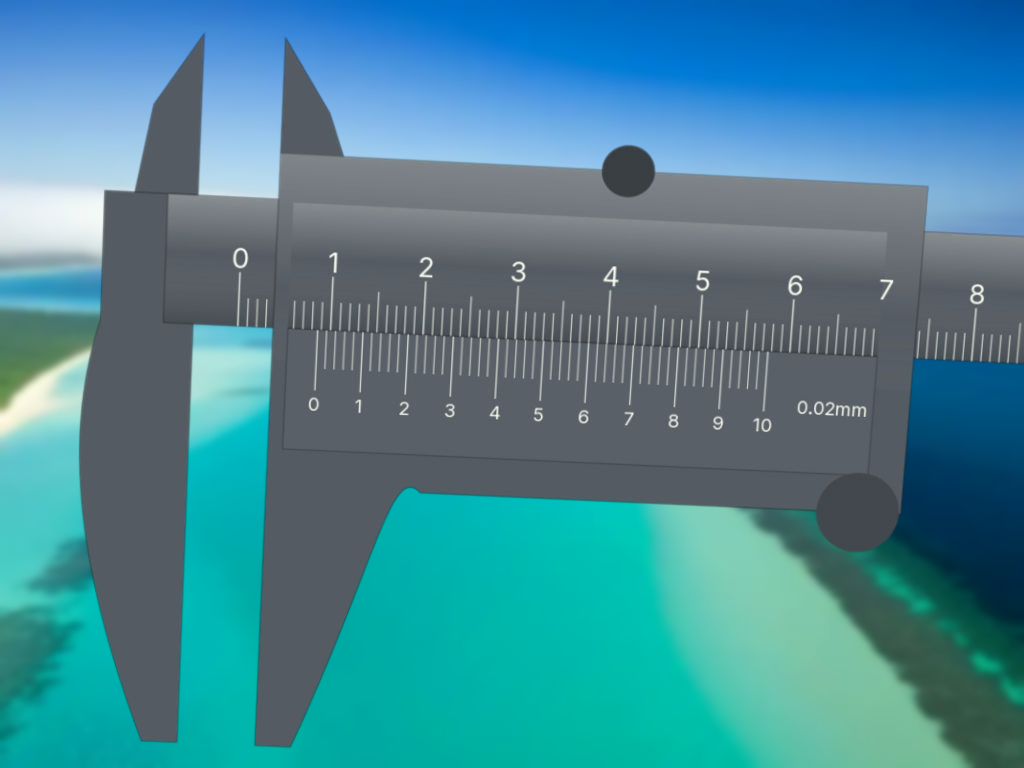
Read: 8.6 mm
